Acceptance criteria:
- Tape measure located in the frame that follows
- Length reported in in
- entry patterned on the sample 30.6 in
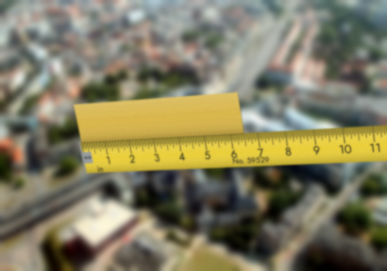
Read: 6.5 in
